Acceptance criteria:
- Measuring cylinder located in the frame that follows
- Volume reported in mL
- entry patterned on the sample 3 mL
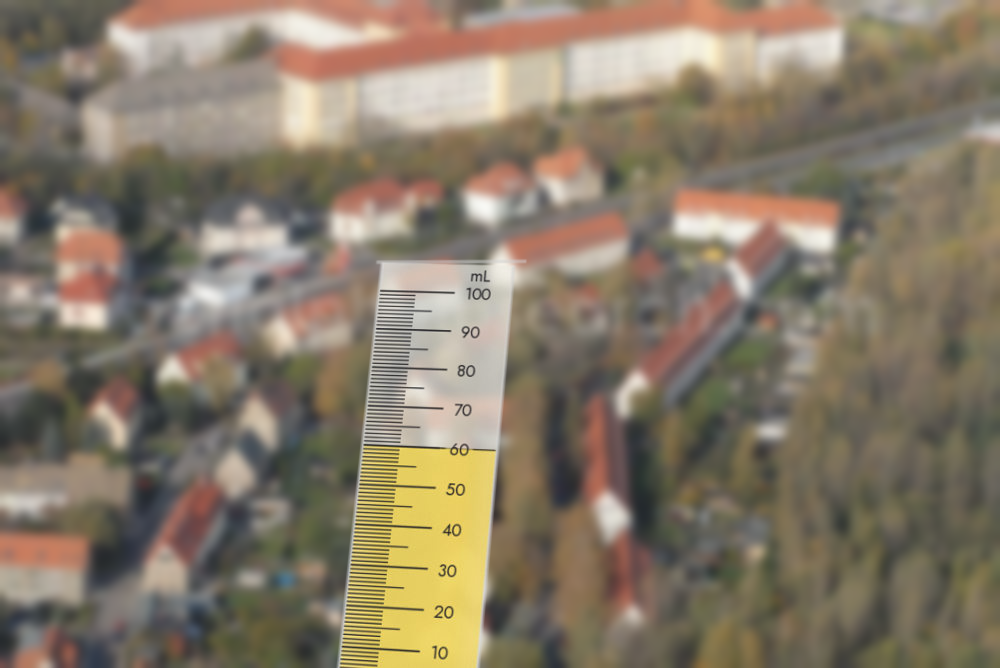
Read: 60 mL
